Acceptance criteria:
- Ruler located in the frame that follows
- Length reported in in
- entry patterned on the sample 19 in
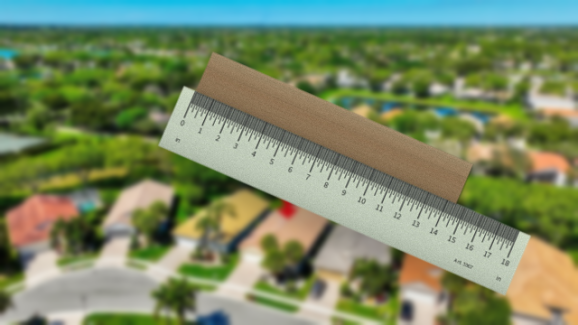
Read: 14.5 in
